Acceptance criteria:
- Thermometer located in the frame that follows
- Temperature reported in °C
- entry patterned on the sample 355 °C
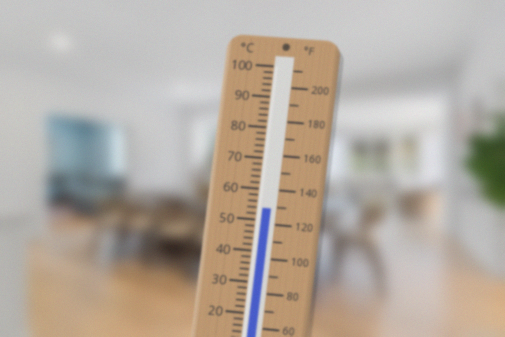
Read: 54 °C
